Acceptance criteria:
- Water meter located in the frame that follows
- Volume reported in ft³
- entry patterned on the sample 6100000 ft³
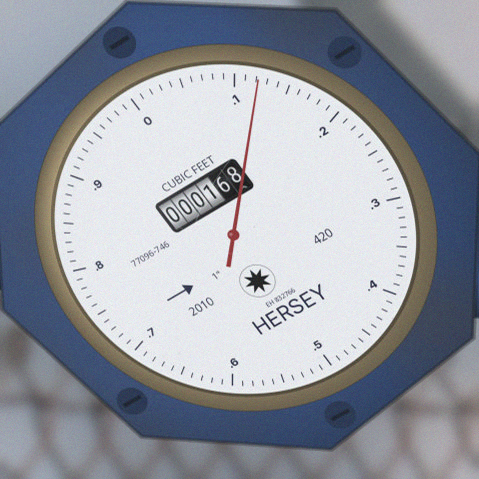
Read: 168.12 ft³
